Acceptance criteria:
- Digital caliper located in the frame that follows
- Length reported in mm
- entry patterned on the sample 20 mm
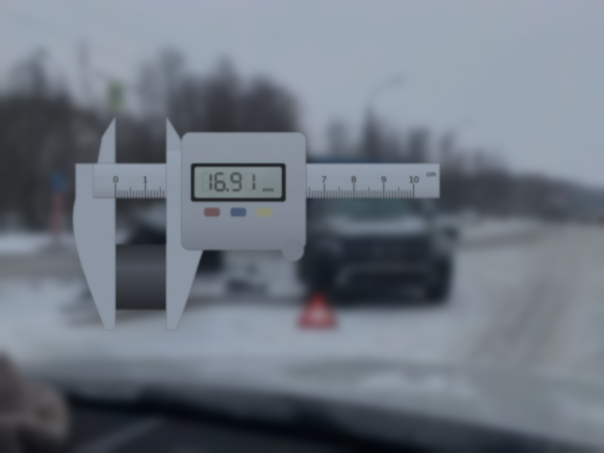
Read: 16.91 mm
